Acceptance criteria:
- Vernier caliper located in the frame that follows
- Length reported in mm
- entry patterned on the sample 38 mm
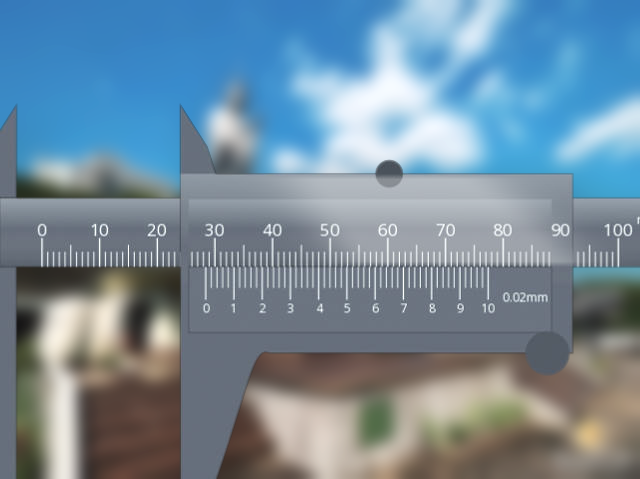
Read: 28.4 mm
